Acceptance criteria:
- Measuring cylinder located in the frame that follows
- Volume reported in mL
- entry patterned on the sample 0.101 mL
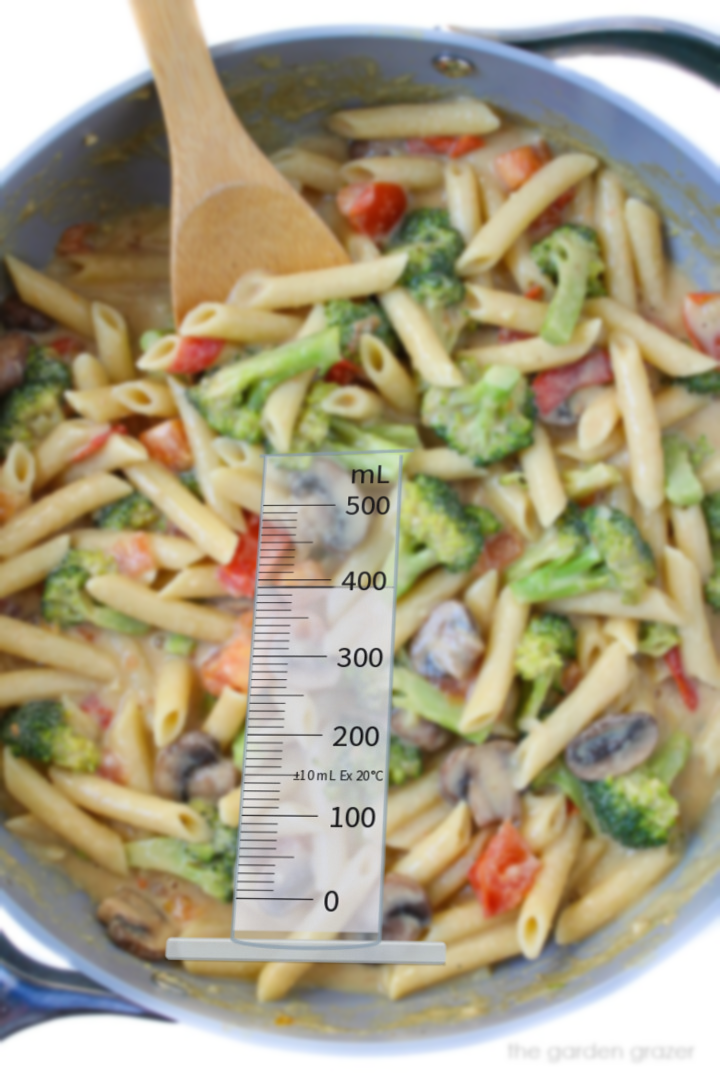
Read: 390 mL
